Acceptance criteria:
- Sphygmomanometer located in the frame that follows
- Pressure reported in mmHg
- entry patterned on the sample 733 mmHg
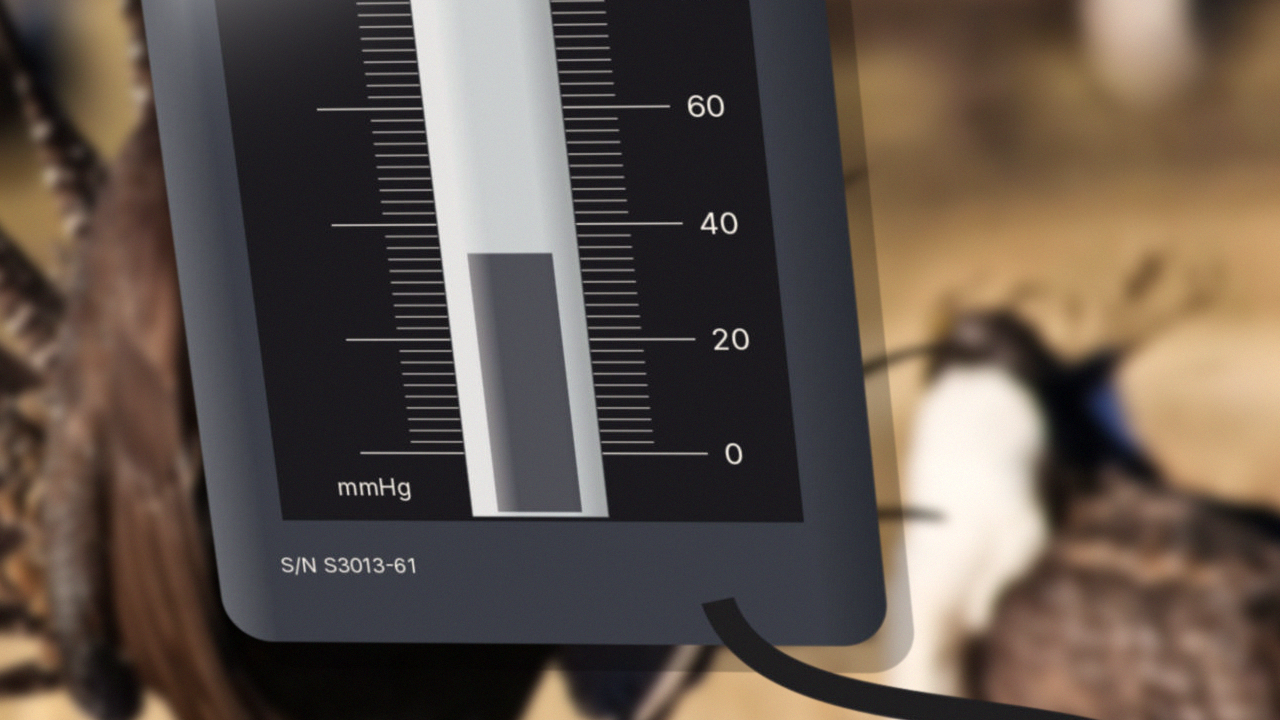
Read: 35 mmHg
